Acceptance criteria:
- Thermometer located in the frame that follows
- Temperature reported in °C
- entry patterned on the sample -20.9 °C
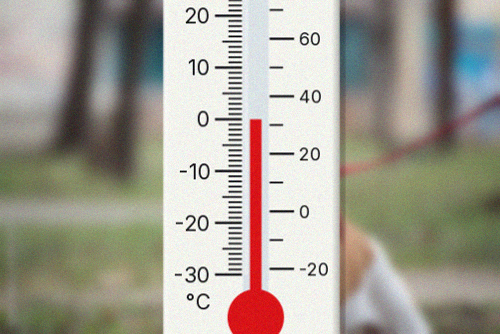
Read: 0 °C
